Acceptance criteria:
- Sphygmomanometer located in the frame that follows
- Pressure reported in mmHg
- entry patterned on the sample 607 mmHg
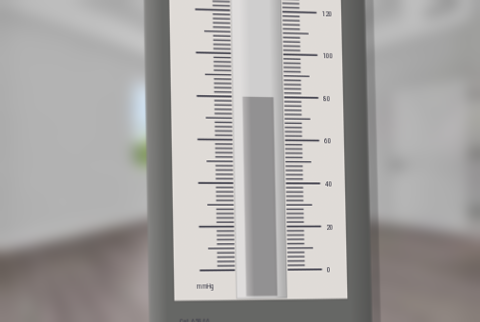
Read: 80 mmHg
